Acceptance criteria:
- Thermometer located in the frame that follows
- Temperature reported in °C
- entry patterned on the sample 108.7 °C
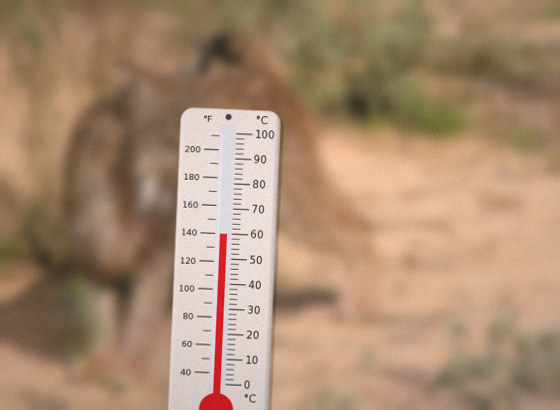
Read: 60 °C
